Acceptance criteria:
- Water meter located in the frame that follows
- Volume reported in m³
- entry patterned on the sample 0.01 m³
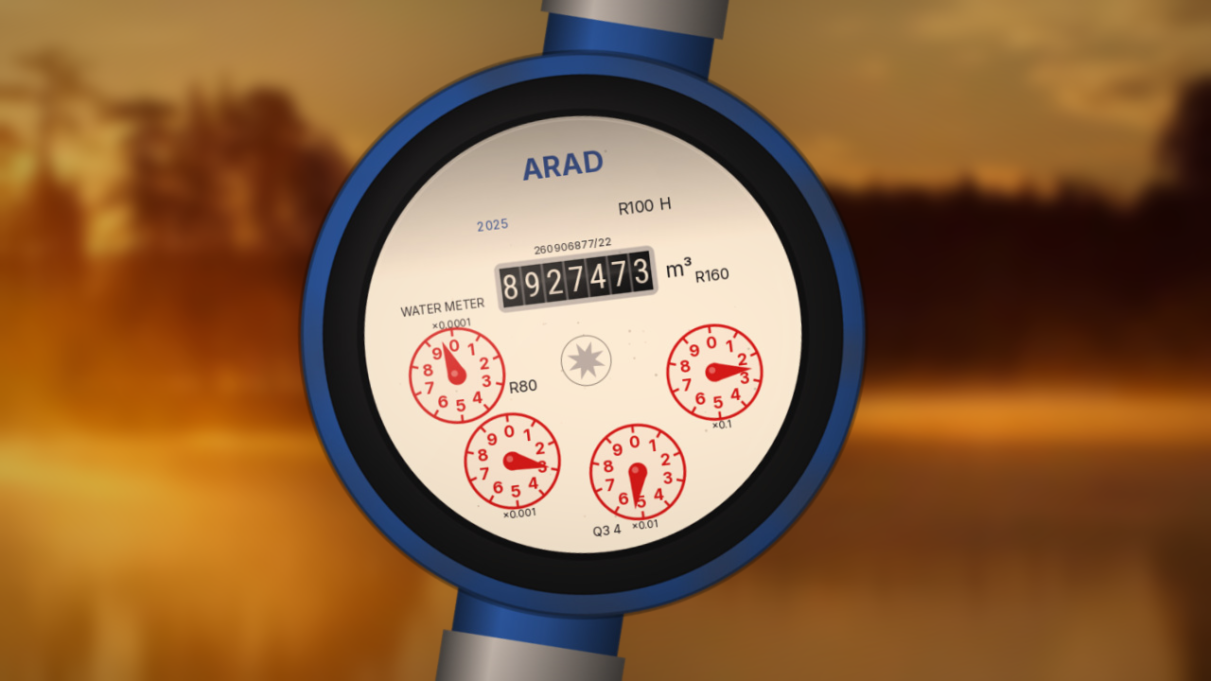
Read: 8927473.2529 m³
